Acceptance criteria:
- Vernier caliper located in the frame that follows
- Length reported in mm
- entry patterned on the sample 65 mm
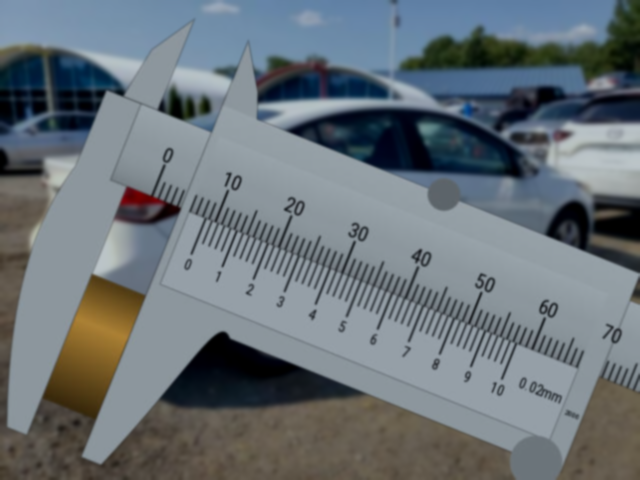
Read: 8.5 mm
